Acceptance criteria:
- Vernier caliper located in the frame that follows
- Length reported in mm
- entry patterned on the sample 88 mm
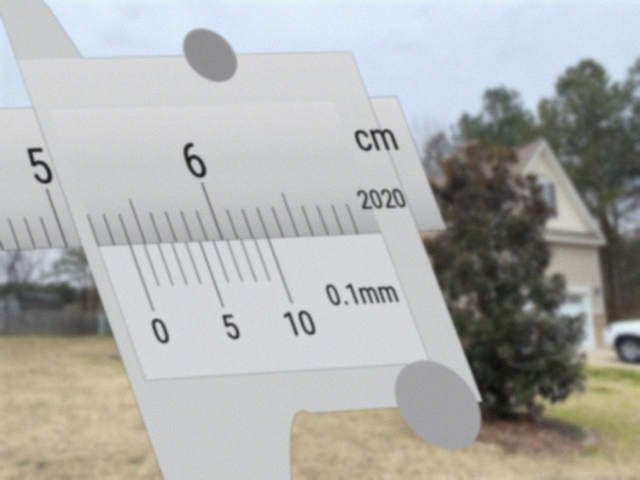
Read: 54.0 mm
